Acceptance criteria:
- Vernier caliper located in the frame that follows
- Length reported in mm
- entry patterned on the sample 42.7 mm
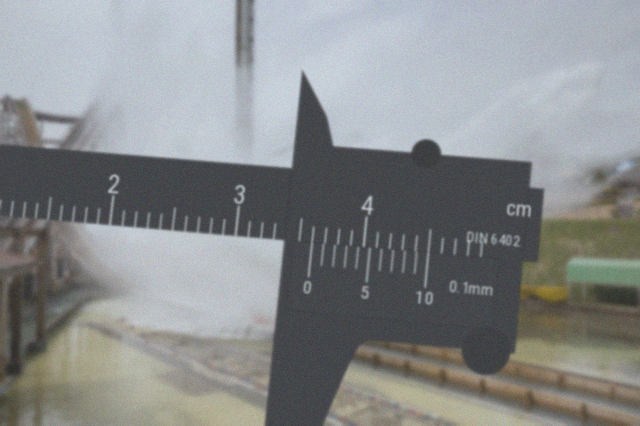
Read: 36.0 mm
